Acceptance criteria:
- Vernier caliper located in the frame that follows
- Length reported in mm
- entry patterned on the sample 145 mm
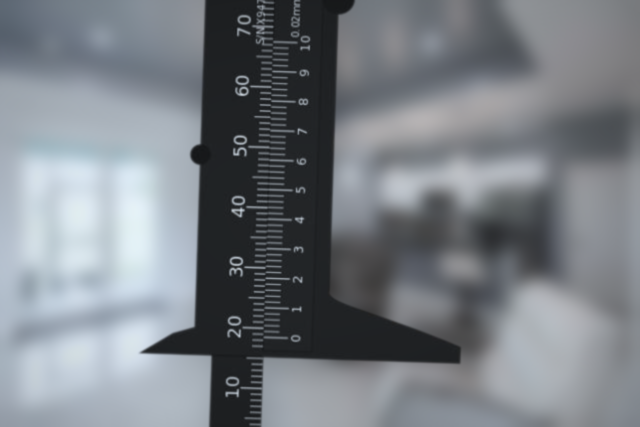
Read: 18.5 mm
